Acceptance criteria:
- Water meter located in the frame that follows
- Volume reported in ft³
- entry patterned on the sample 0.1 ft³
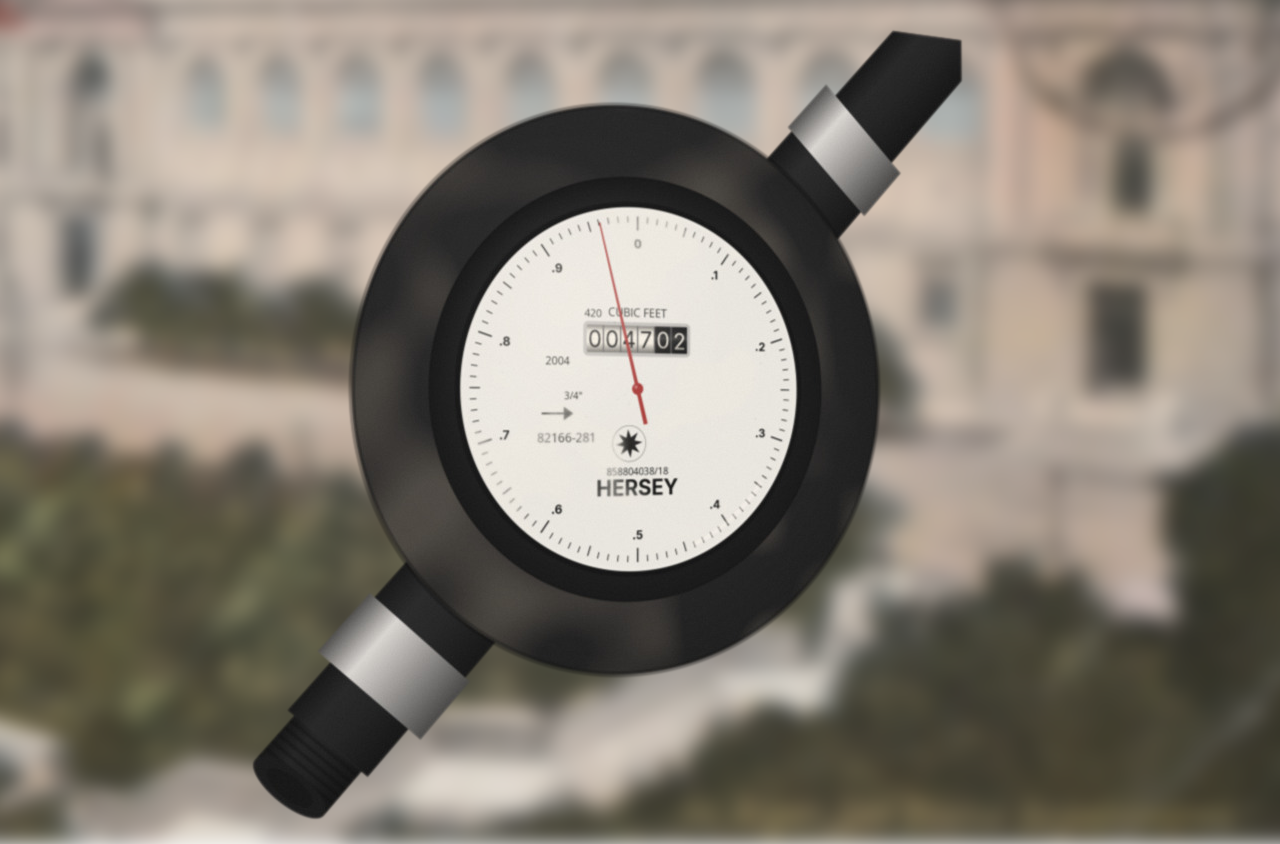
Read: 4701.96 ft³
